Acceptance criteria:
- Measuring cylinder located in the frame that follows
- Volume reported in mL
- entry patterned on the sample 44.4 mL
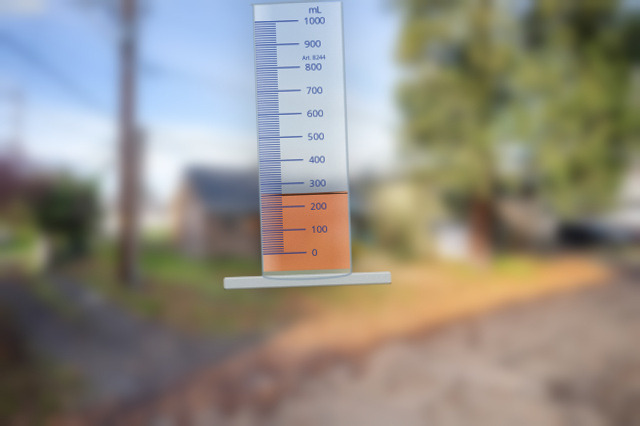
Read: 250 mL
